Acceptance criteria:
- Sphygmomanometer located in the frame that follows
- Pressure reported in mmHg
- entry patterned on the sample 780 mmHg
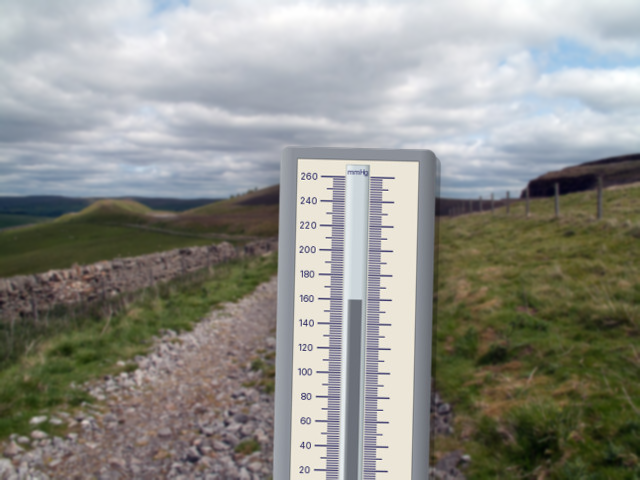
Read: 160 mmHg
